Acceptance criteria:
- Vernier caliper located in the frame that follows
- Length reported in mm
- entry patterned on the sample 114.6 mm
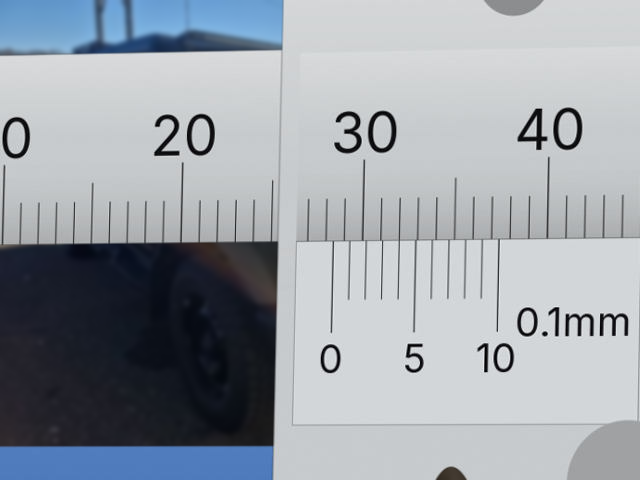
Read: 28.4 mm
